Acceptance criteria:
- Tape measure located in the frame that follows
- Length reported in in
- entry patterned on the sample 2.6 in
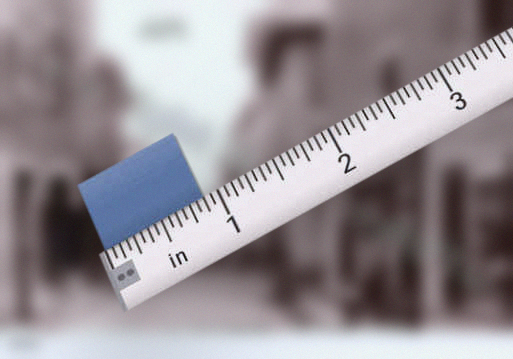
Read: 0.875 in
